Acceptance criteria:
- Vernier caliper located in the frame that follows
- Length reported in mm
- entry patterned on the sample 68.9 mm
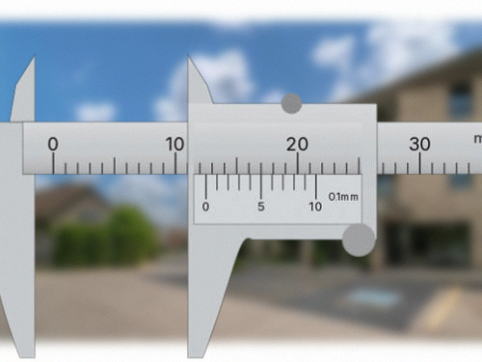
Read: 12.5 mm
